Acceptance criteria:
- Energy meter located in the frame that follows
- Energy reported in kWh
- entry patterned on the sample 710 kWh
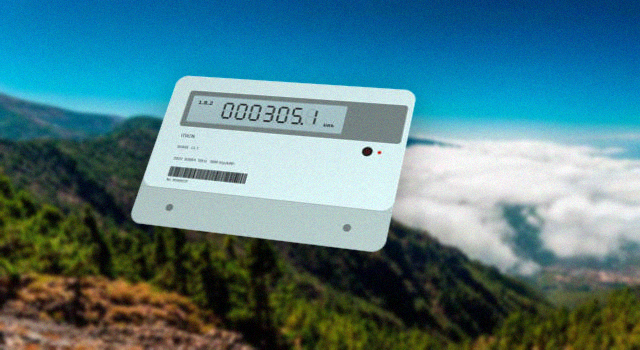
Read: 305.1 kWh
